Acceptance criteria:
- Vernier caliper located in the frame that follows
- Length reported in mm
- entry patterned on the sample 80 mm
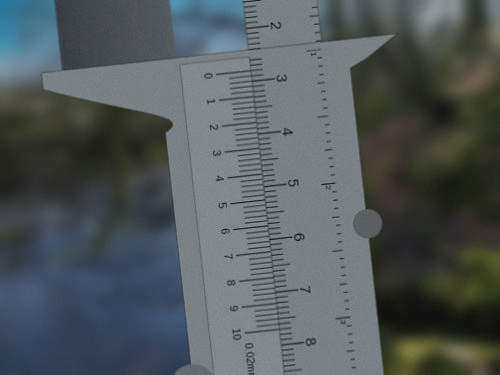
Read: 28.0 mm
